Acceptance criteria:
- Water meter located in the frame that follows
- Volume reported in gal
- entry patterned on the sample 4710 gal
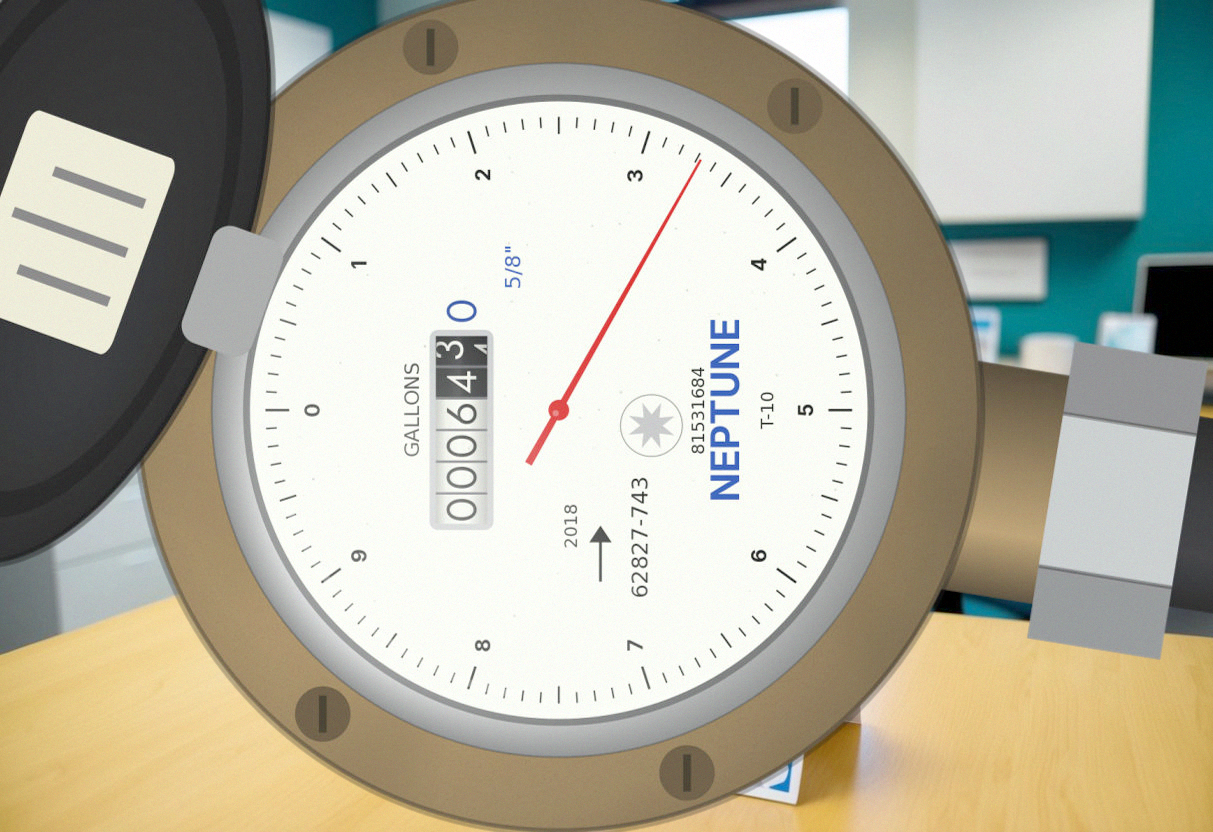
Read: 6433.3 gal
